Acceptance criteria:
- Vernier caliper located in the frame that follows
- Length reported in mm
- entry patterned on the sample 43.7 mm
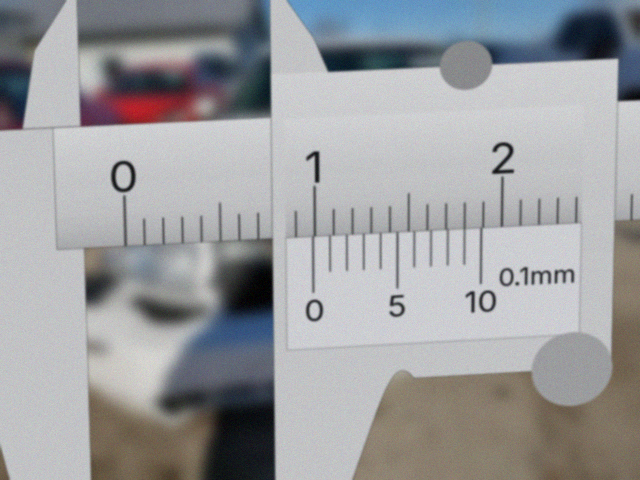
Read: 9.9 mm
